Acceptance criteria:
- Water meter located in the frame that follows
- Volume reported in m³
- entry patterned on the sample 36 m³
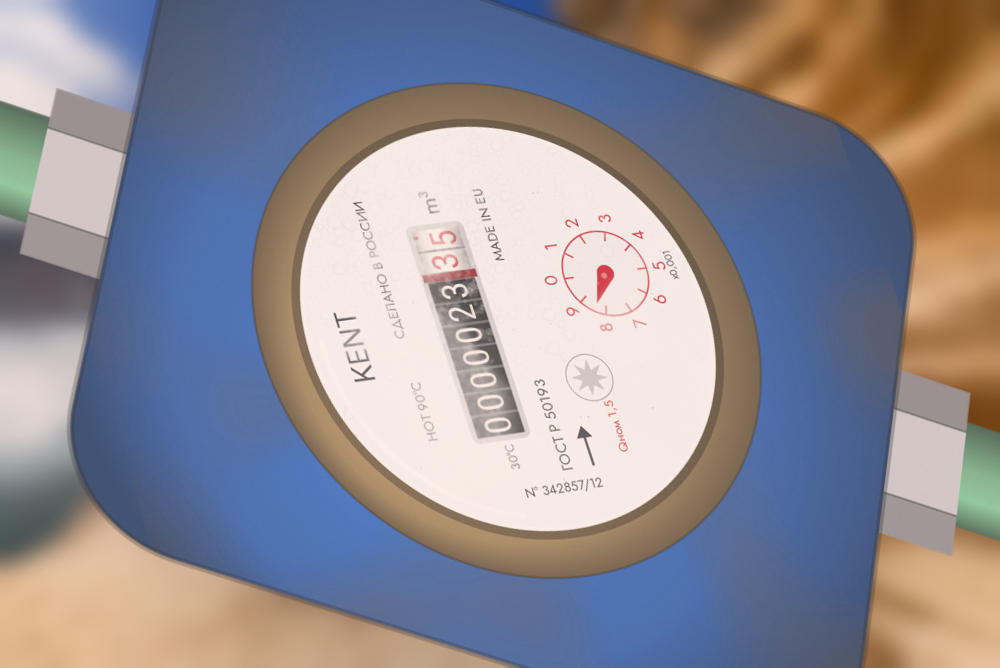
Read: 23.348 m³
